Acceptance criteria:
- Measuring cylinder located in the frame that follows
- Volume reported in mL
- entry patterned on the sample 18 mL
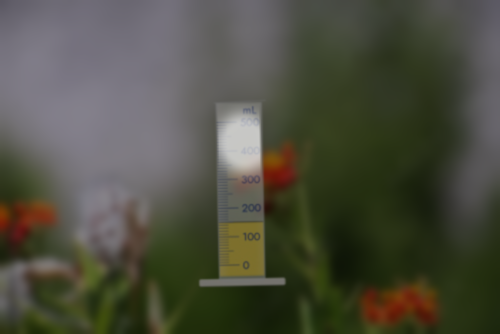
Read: 150 mL
